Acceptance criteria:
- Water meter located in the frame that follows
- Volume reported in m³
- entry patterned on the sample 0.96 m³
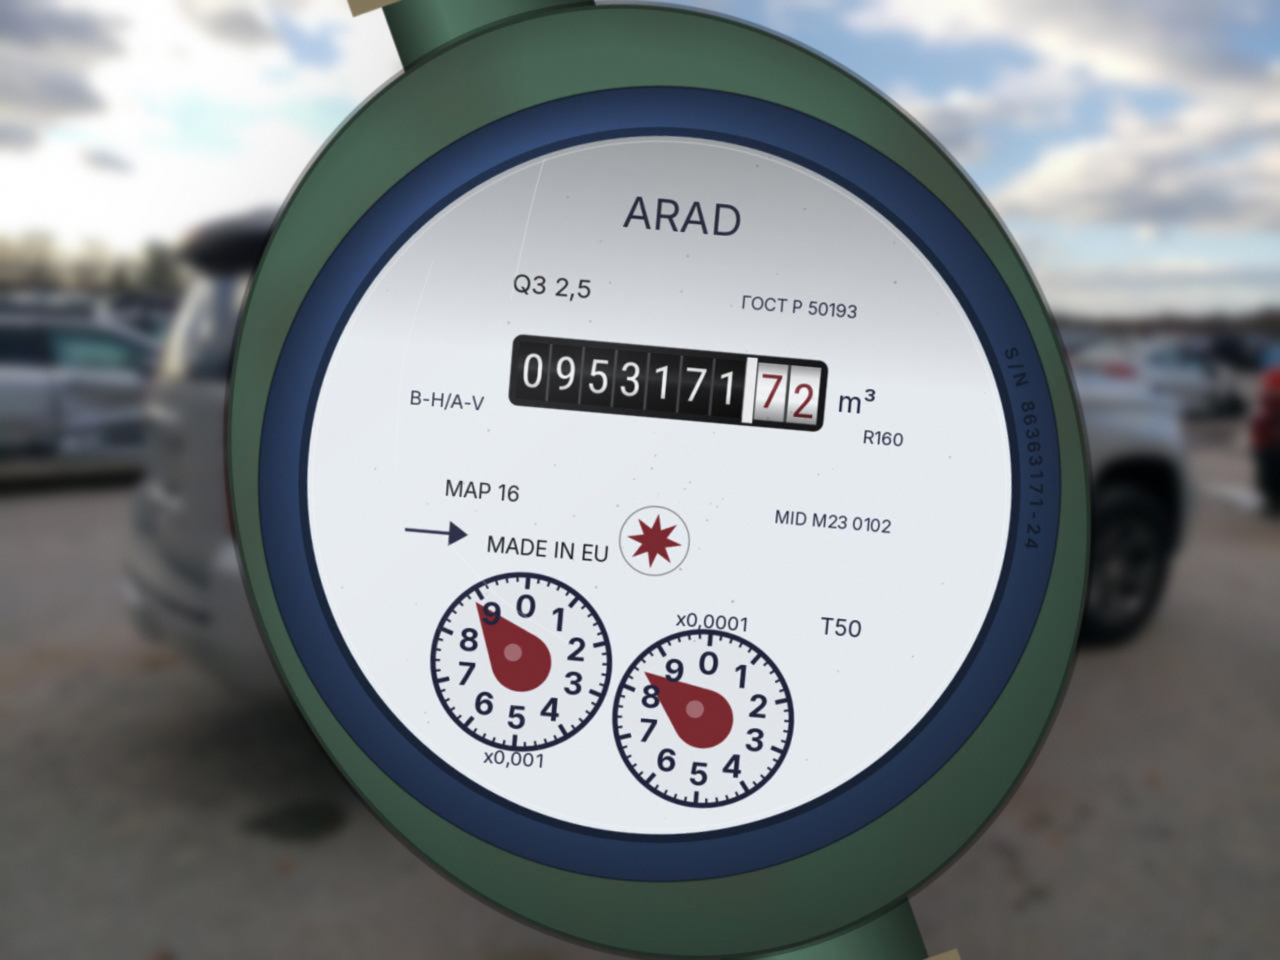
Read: 953171.7188 m³
